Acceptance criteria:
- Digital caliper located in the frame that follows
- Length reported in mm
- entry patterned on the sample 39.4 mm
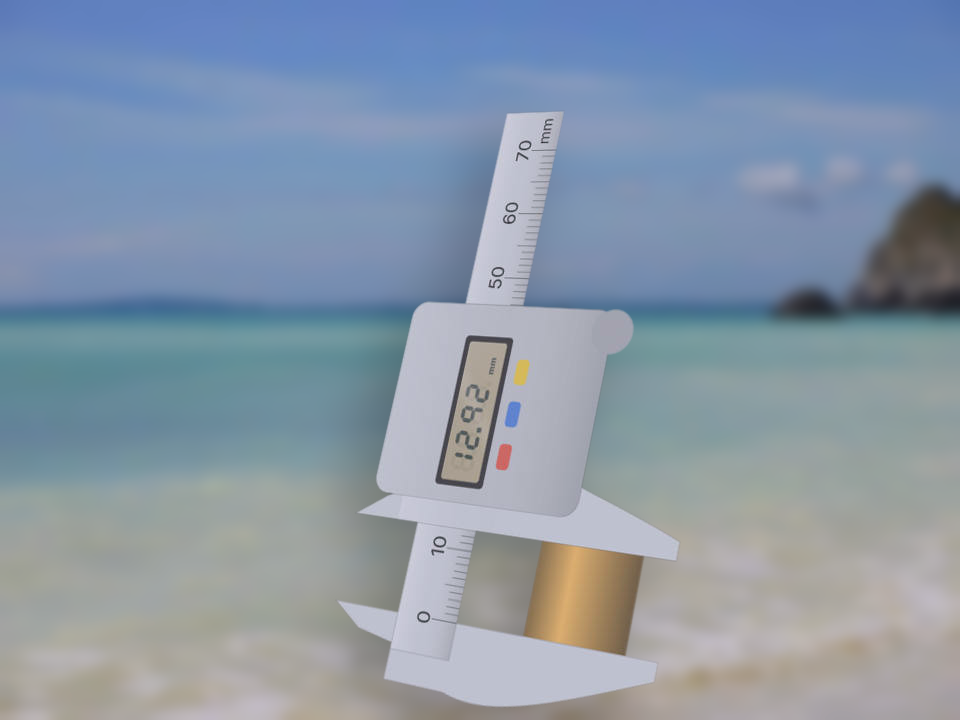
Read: 12.92 mm
